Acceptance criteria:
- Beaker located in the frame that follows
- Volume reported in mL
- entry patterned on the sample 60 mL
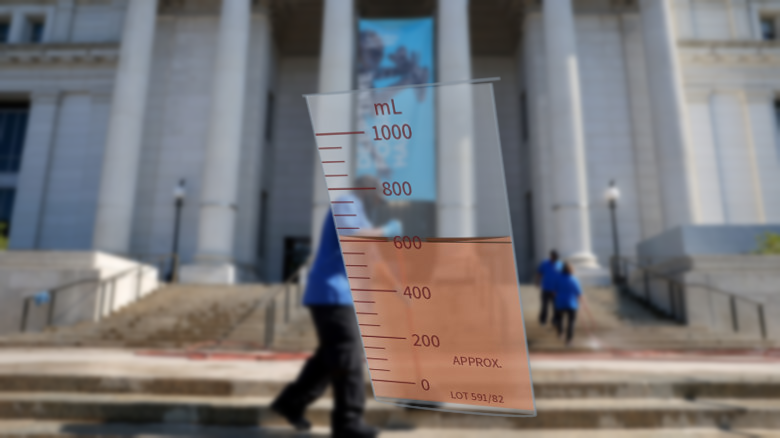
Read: 600 mL
